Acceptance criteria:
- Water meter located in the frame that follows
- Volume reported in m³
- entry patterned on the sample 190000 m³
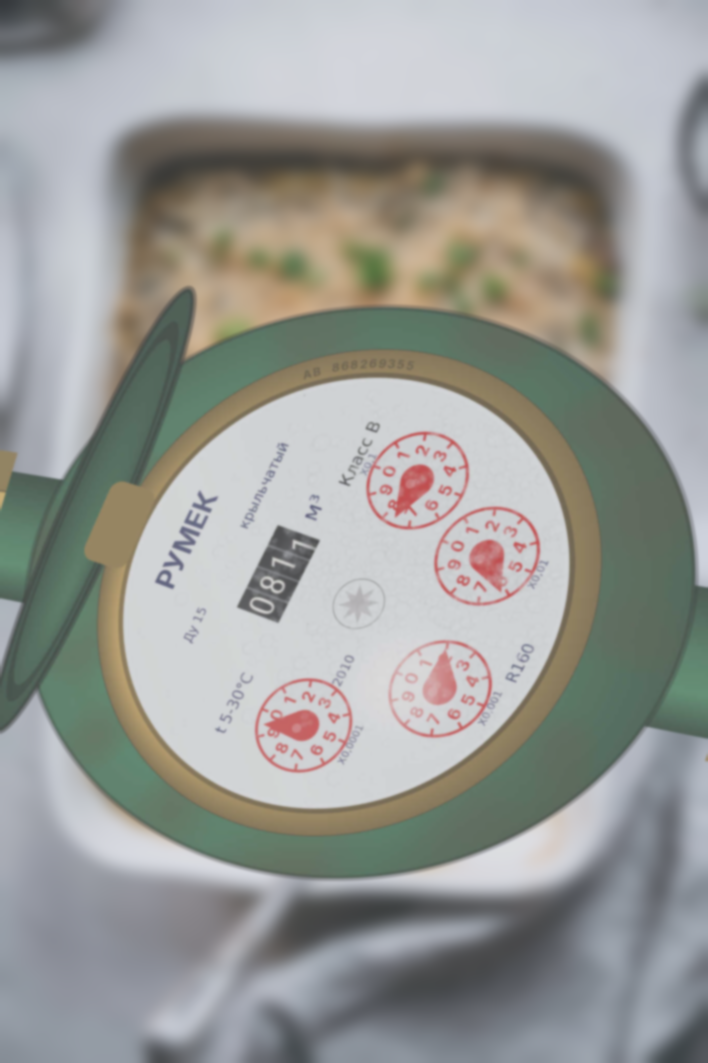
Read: 810.7619 m³
